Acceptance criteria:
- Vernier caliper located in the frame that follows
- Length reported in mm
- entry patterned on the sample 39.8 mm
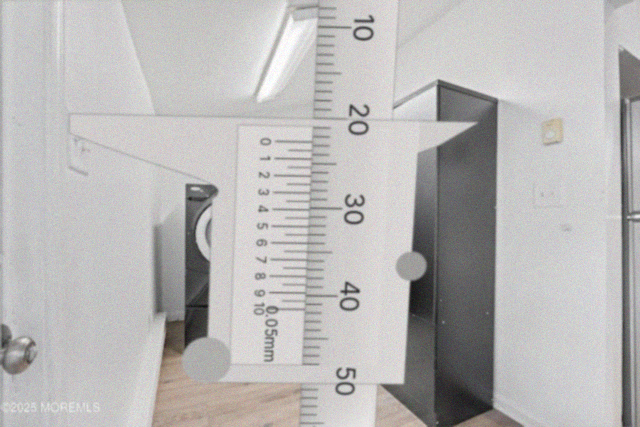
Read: 22.6 mm
